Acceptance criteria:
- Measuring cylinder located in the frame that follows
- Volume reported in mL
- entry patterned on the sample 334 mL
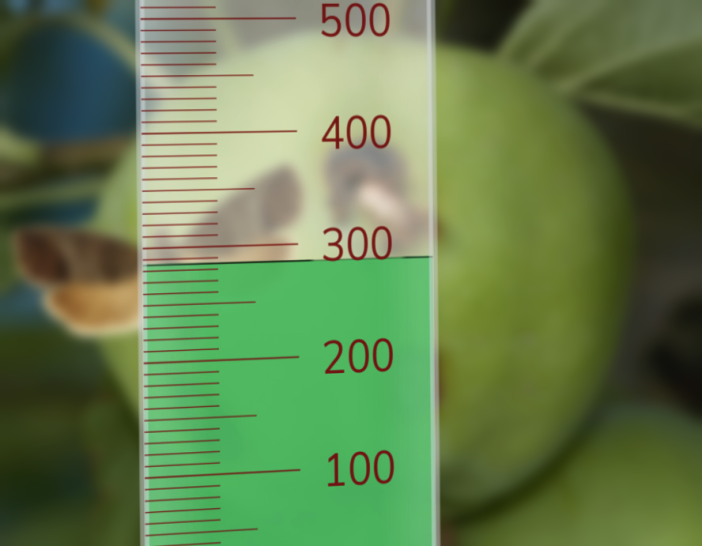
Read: 285 mL
